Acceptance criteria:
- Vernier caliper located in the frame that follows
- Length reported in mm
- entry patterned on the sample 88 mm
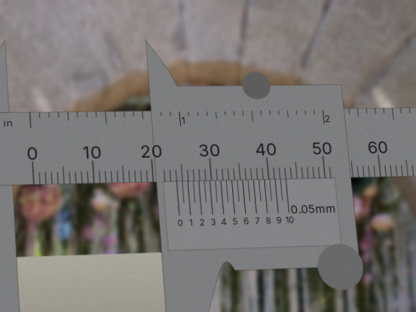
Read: 24.0 mm
